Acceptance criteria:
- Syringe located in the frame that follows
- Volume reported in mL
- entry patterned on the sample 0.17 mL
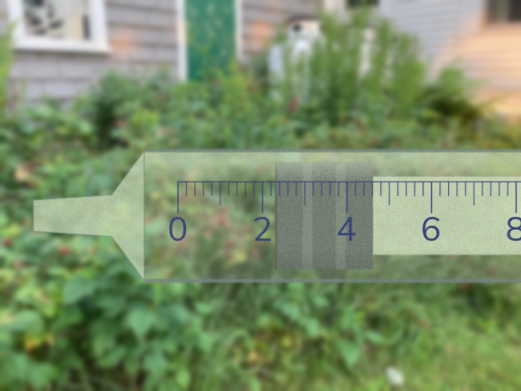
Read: 2.3 mL
